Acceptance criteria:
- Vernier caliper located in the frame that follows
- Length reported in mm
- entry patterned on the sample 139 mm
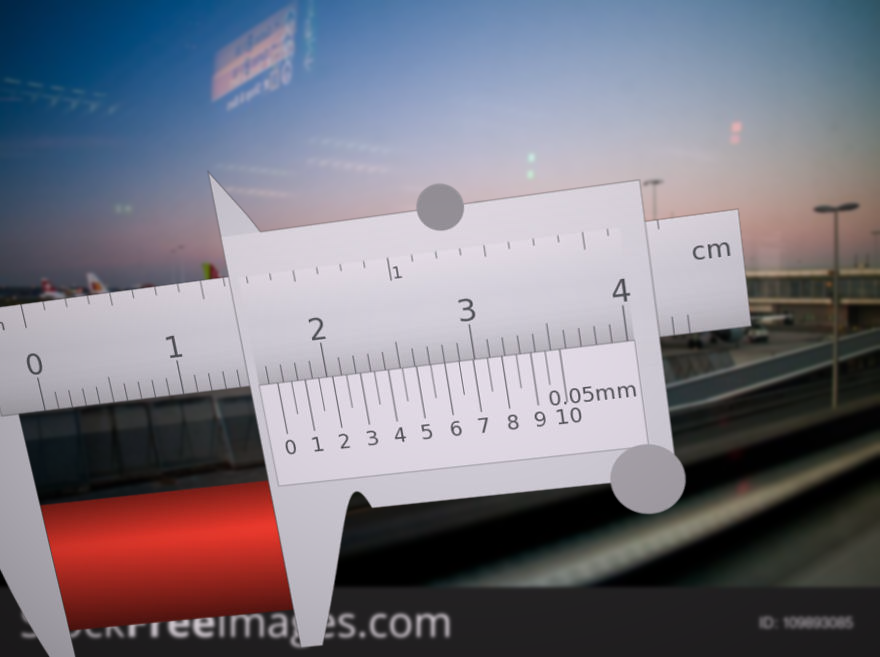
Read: 16.6 mm
